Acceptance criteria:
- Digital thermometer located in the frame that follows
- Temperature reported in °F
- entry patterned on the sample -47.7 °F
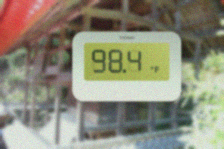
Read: 98.4 °F
